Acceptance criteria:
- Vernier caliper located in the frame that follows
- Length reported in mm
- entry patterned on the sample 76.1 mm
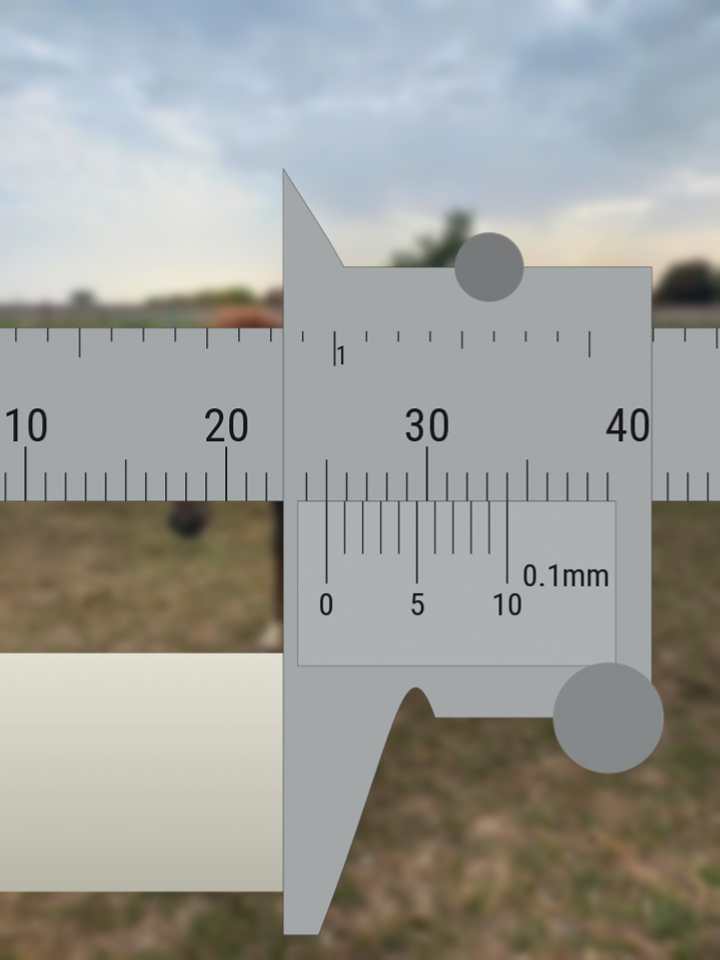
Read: 25.0 mm
